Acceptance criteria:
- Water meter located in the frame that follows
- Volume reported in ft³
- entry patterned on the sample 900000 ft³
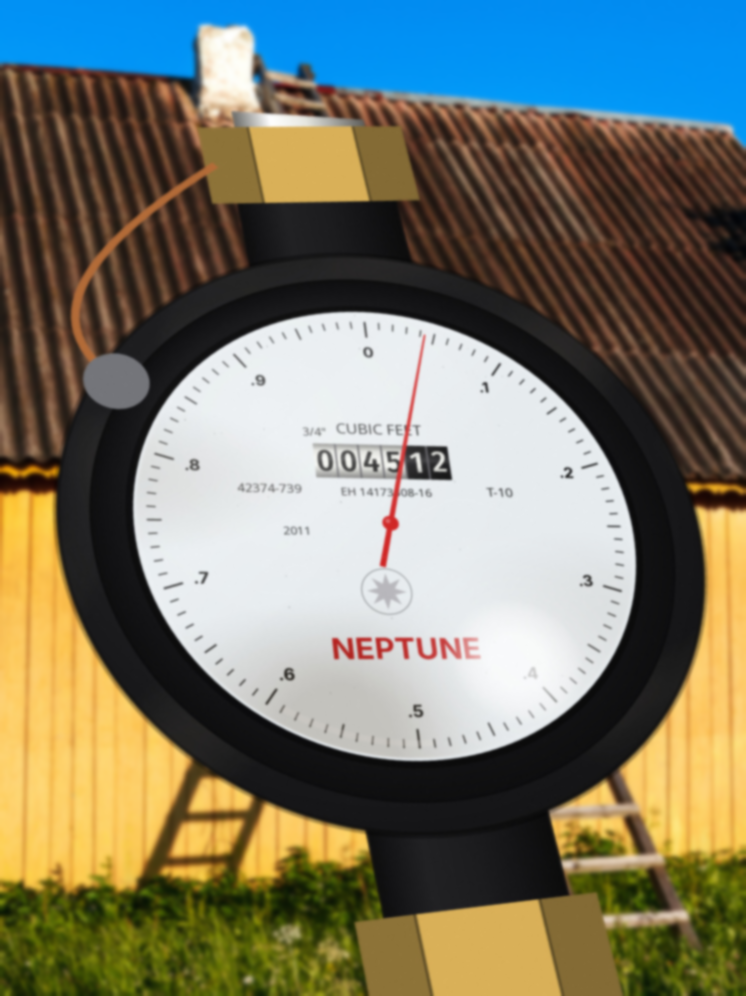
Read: 4512.04 ft³
